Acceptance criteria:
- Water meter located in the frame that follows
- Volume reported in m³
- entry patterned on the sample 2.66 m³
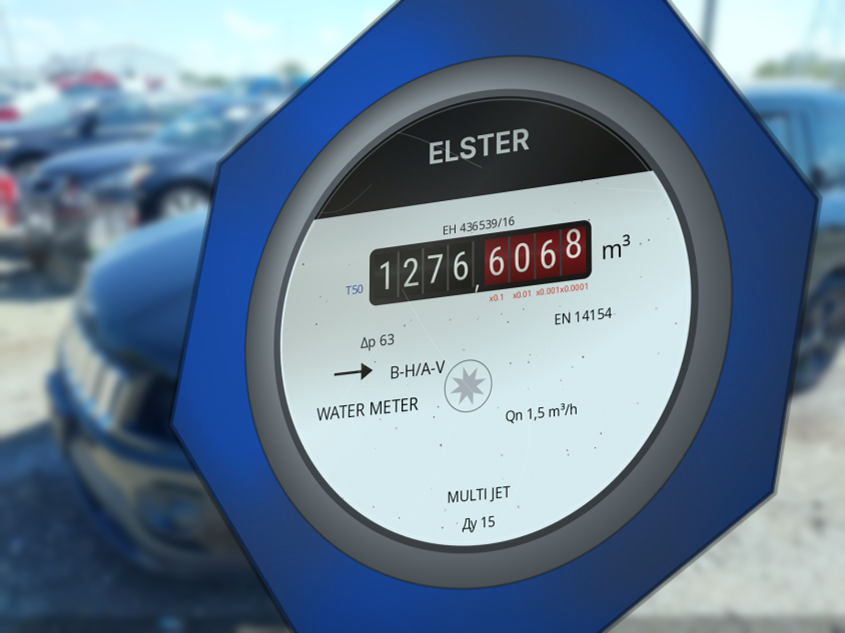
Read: 1276.6068 m³
